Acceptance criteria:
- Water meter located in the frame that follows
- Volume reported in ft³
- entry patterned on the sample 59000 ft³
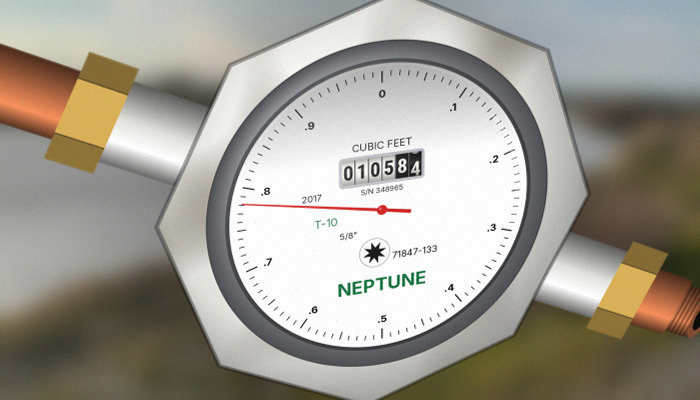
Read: 10583.78 ft³
